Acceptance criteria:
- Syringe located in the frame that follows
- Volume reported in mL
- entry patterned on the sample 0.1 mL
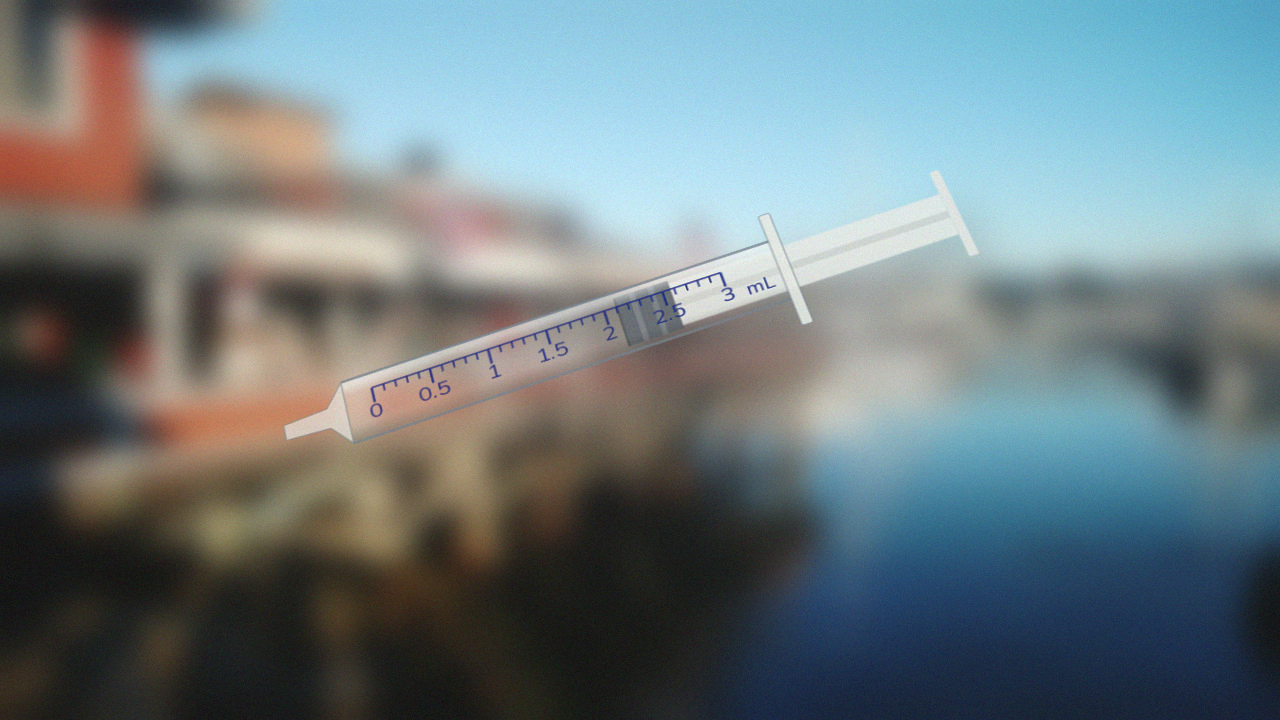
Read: 2.1 mL
